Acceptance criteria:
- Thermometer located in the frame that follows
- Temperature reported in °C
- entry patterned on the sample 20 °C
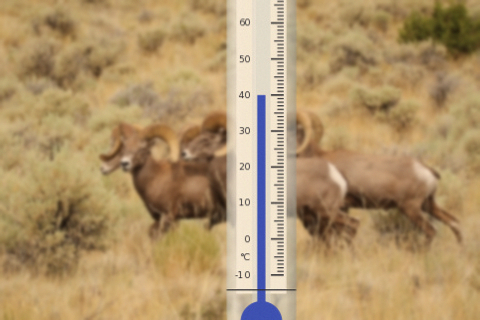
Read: 40 °C
